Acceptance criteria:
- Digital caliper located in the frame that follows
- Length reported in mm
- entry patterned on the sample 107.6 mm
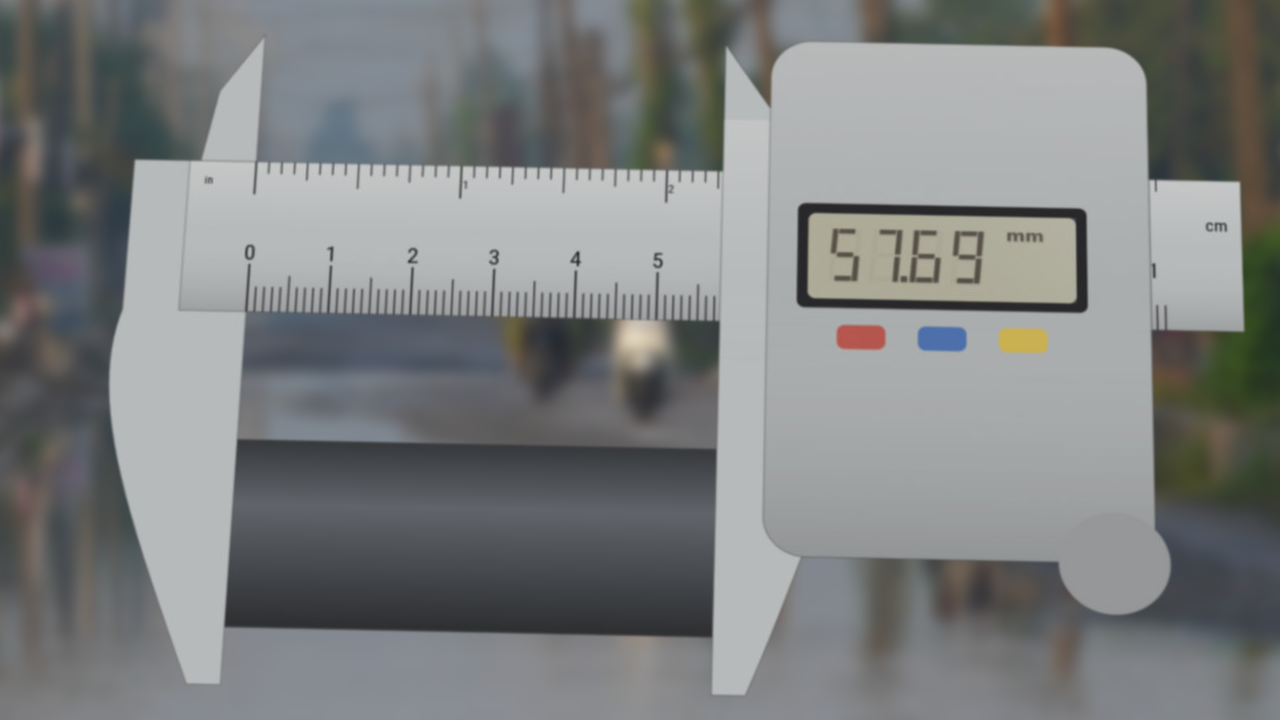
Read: 57.69 mm
